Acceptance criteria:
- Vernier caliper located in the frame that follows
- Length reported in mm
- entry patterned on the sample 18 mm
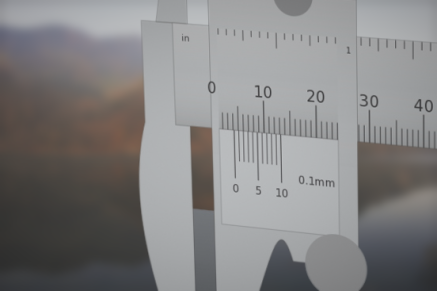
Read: 4.2 mm
